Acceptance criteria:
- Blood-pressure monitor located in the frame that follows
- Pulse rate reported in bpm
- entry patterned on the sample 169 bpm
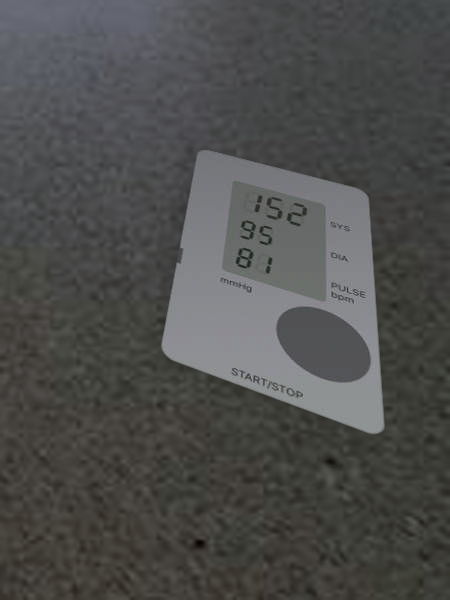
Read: 81 bpm
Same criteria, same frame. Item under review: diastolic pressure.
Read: 95 mmHg
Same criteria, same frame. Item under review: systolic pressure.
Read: 152 mmHg
